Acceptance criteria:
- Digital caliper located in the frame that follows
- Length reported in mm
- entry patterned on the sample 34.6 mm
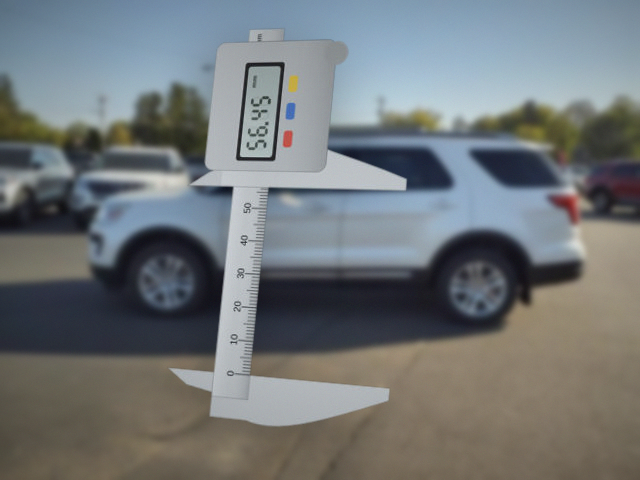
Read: 56.45 mm
